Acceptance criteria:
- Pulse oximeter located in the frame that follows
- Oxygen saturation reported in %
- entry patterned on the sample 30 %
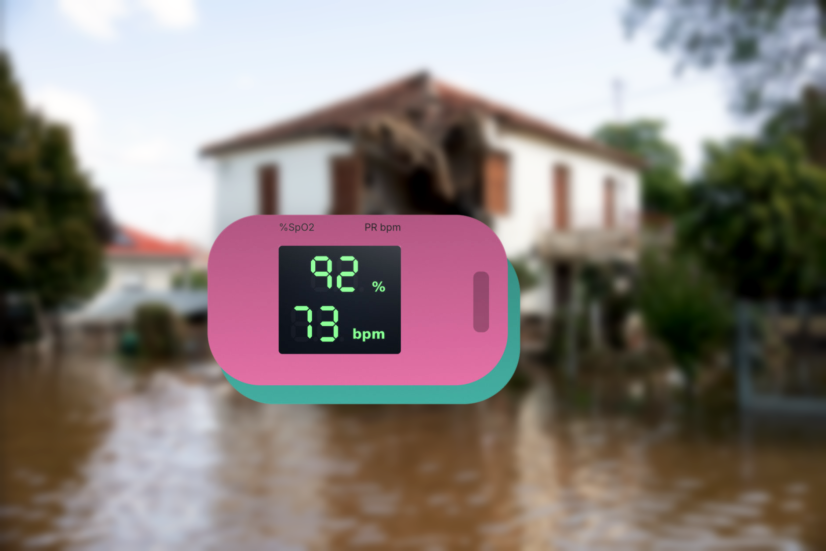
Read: 92 %
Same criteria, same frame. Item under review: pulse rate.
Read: 73 bpm
